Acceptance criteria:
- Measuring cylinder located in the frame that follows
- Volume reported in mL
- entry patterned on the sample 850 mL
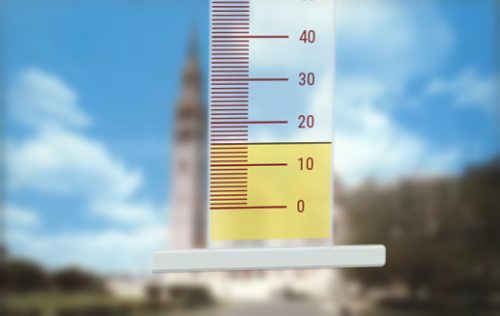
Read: 15 mL
